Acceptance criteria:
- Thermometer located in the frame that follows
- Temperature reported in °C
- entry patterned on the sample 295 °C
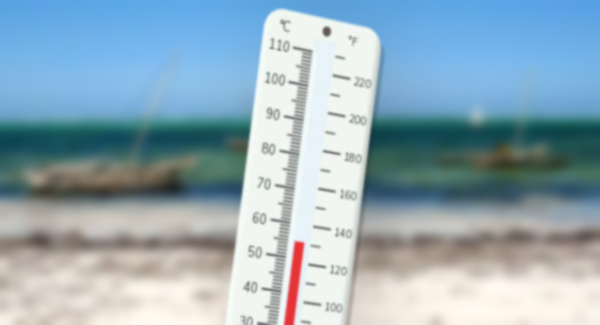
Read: 55 °C
